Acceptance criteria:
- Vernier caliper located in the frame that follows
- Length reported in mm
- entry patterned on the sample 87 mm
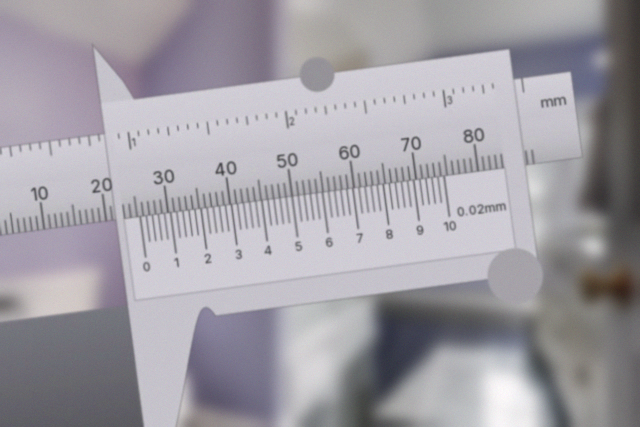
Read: 25.5 mm
